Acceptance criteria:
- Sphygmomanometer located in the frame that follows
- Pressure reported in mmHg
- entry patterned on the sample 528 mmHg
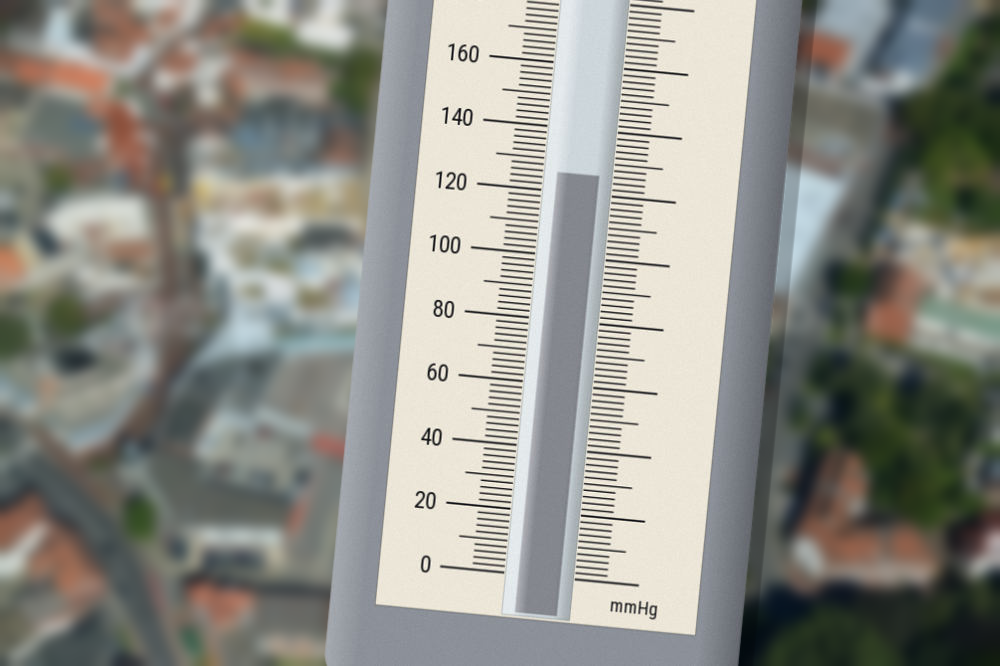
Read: 126 mmHg
